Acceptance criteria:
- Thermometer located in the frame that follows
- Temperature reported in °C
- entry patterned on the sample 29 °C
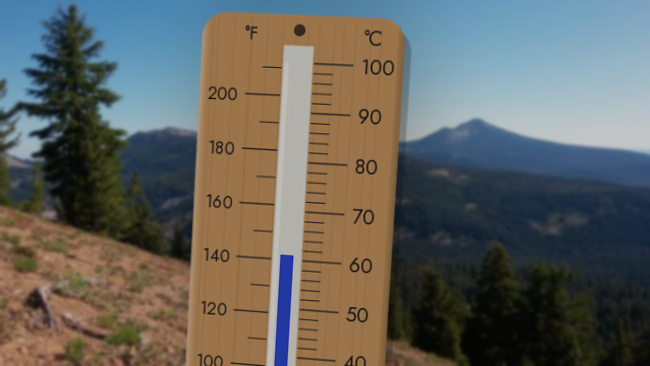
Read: 61 °C
